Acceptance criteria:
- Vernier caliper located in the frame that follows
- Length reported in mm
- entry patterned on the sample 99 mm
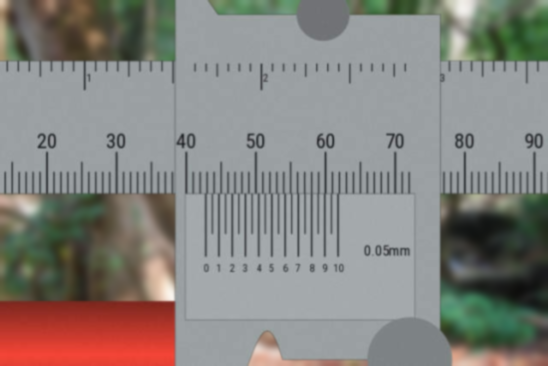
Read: 42.8 mm
